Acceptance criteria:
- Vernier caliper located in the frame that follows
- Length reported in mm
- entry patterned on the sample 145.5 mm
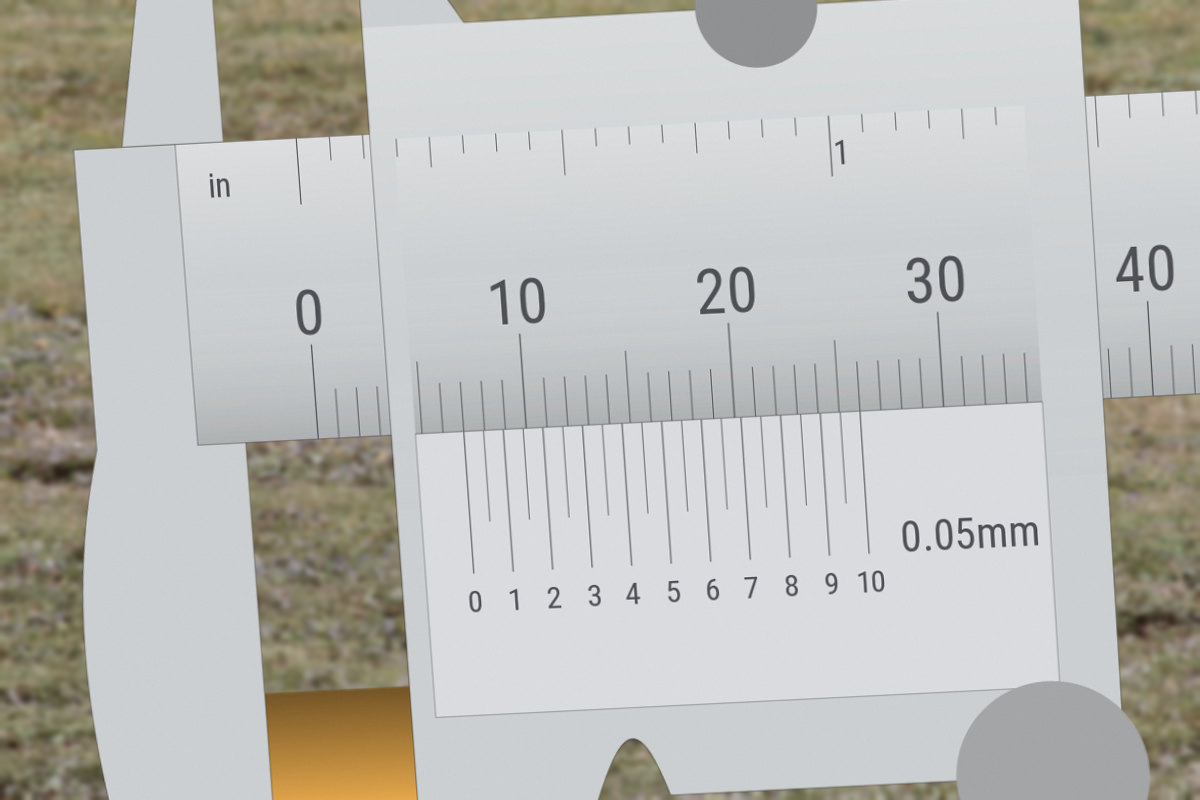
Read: 7.0 mm
